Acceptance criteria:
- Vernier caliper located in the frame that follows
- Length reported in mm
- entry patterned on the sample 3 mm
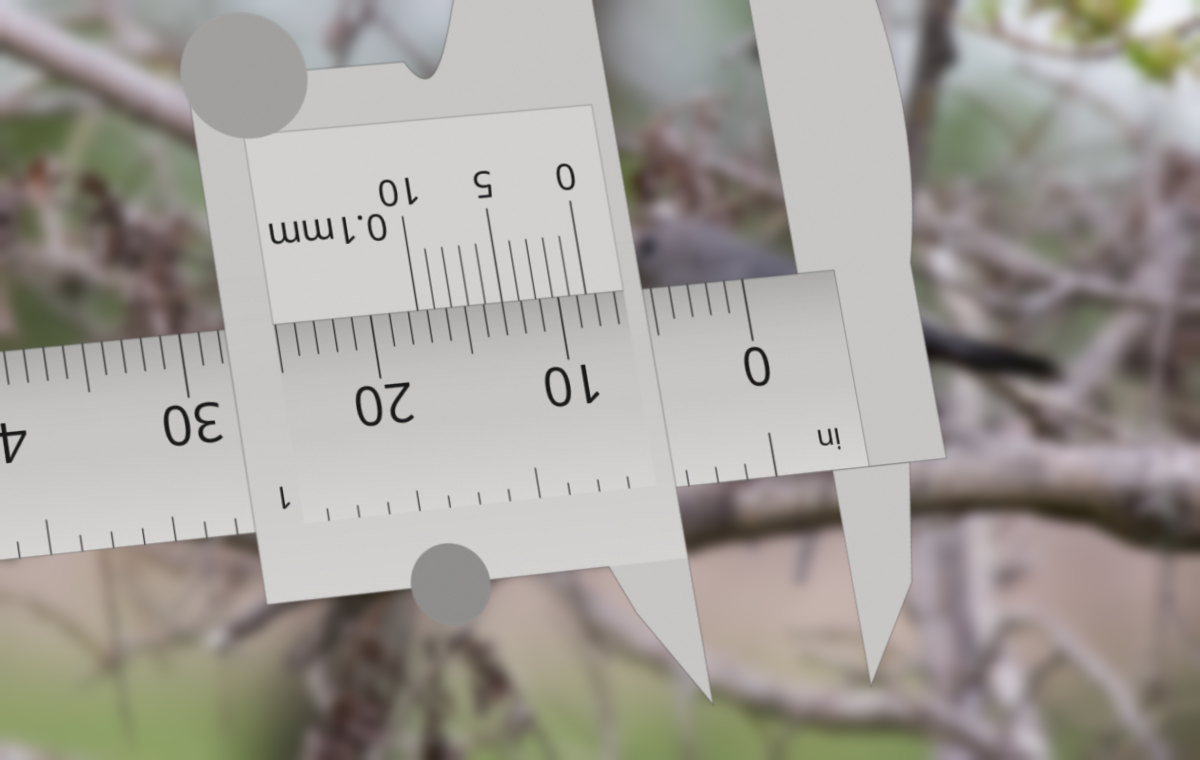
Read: 8.5 mm
